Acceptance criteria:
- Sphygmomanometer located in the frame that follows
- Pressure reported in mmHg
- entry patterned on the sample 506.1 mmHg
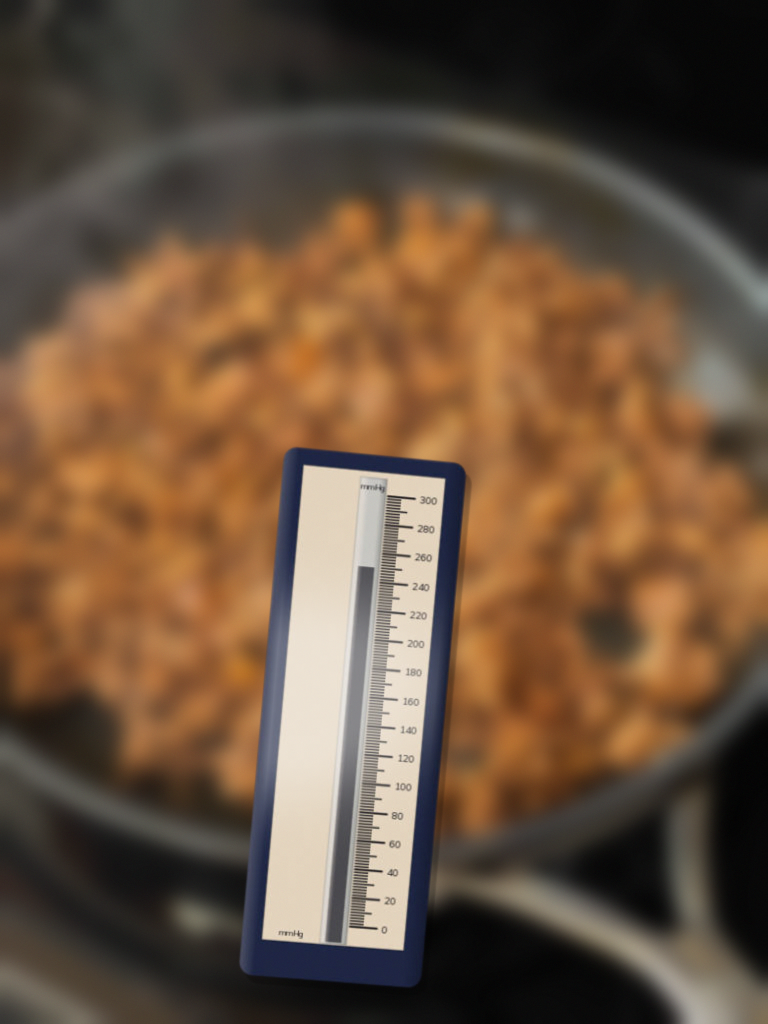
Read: 250 mmHg
